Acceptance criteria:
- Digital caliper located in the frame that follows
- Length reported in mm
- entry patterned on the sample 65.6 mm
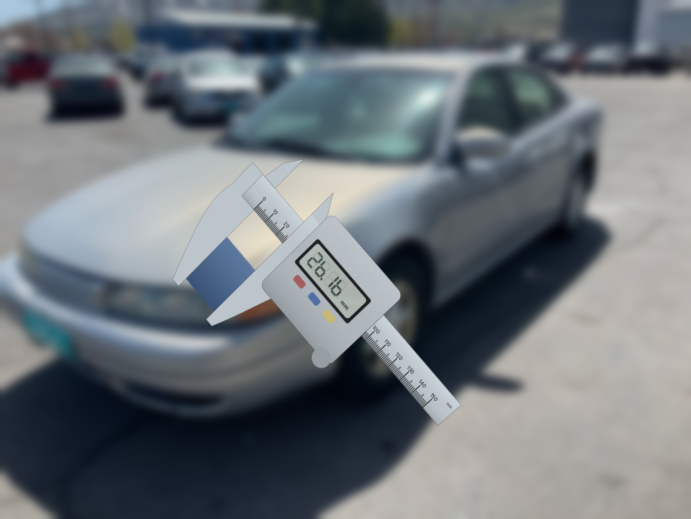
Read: 26.16 mm
